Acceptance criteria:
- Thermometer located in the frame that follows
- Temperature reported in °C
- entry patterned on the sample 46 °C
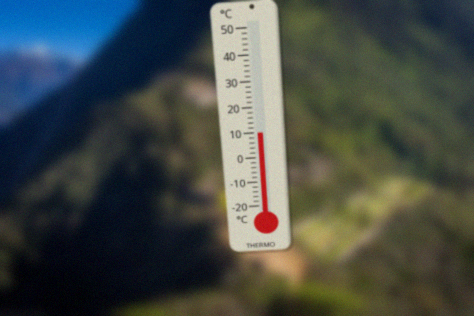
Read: 10 °C
